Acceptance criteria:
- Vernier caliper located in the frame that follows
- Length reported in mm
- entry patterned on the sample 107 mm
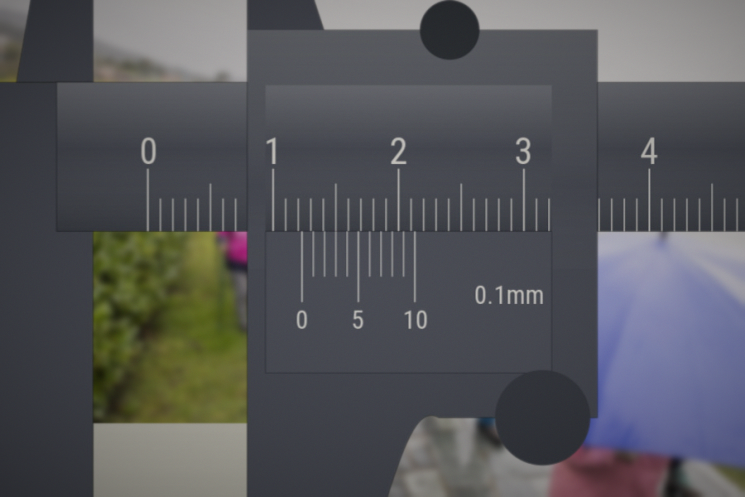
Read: 12.3 mm
